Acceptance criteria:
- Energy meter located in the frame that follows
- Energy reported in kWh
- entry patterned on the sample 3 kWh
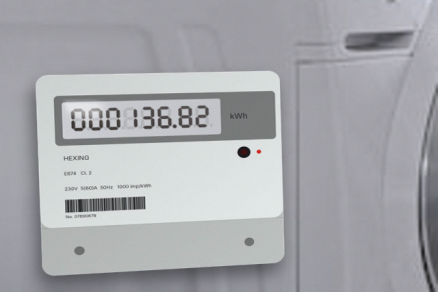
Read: 136.82 kWh
